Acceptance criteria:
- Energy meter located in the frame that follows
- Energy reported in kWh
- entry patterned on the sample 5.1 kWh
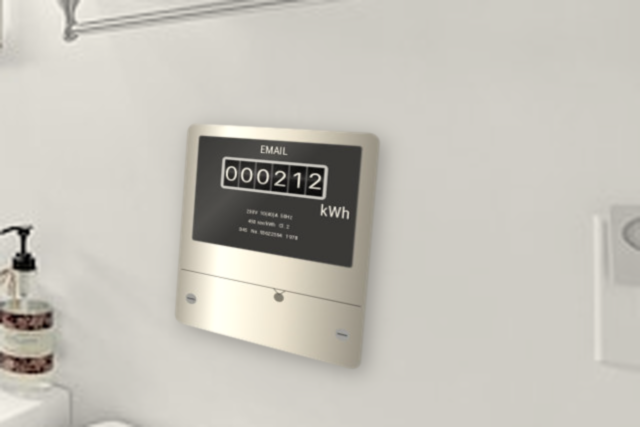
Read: 212 kWh
